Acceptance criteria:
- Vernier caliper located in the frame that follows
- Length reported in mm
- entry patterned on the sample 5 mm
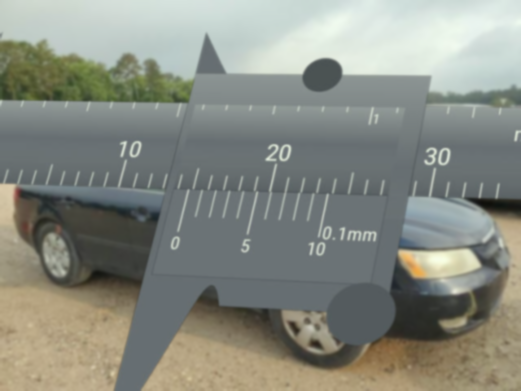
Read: 14.7 mm
